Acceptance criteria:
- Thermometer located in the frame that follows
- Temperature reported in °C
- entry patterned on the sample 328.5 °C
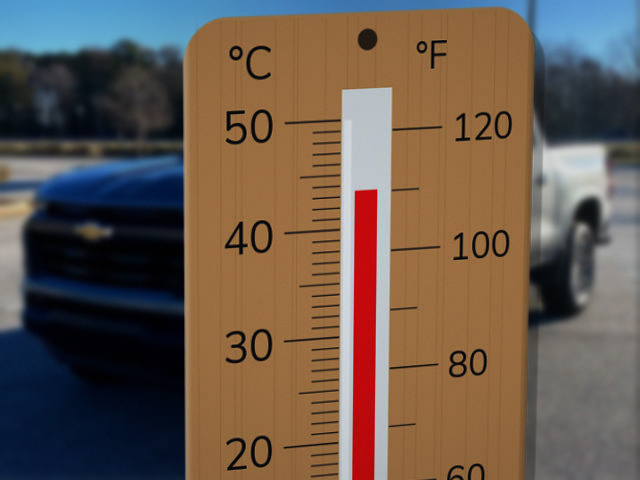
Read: 43.5 °C
